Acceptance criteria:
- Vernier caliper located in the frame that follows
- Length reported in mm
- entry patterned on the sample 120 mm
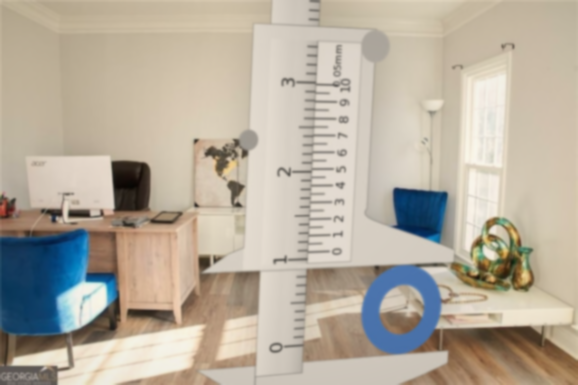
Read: 10.8 mm
